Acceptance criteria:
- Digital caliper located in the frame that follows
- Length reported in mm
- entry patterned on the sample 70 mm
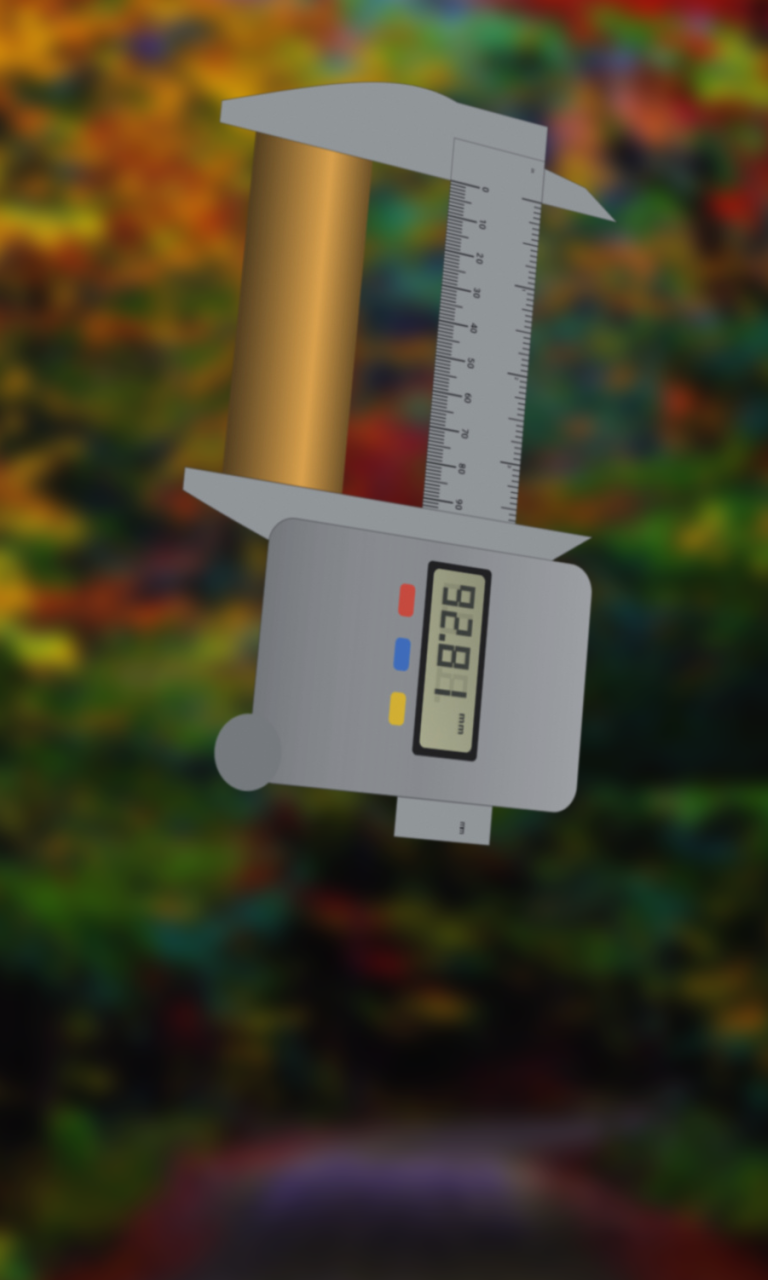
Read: 92.81 mm
